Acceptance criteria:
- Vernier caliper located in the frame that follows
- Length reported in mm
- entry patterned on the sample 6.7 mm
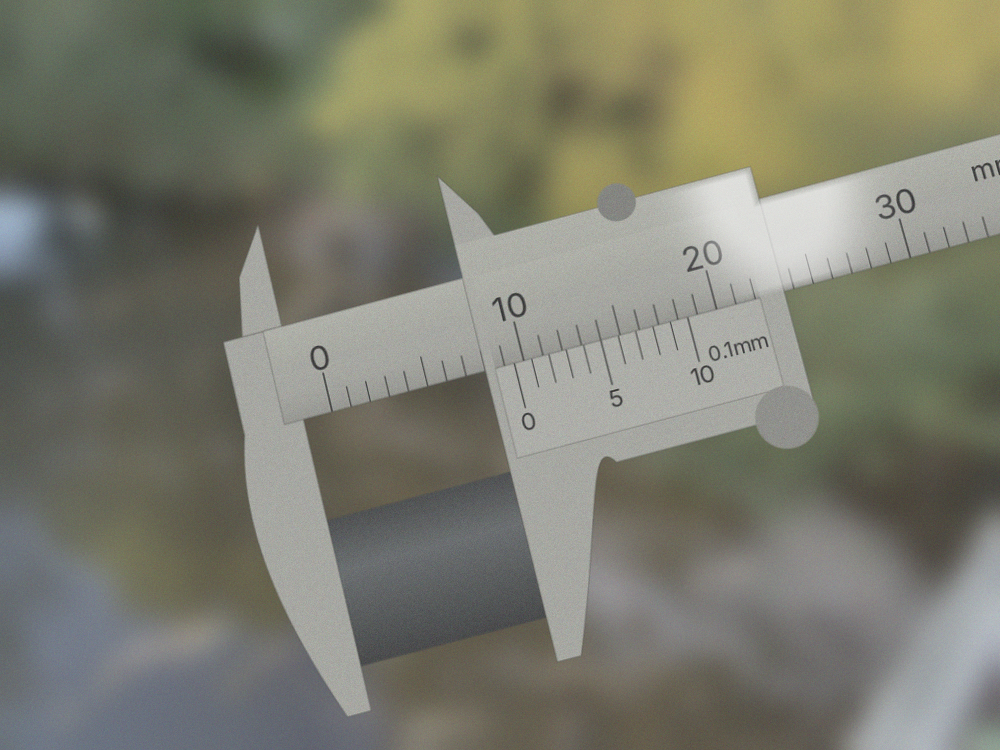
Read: 9.5 mm
